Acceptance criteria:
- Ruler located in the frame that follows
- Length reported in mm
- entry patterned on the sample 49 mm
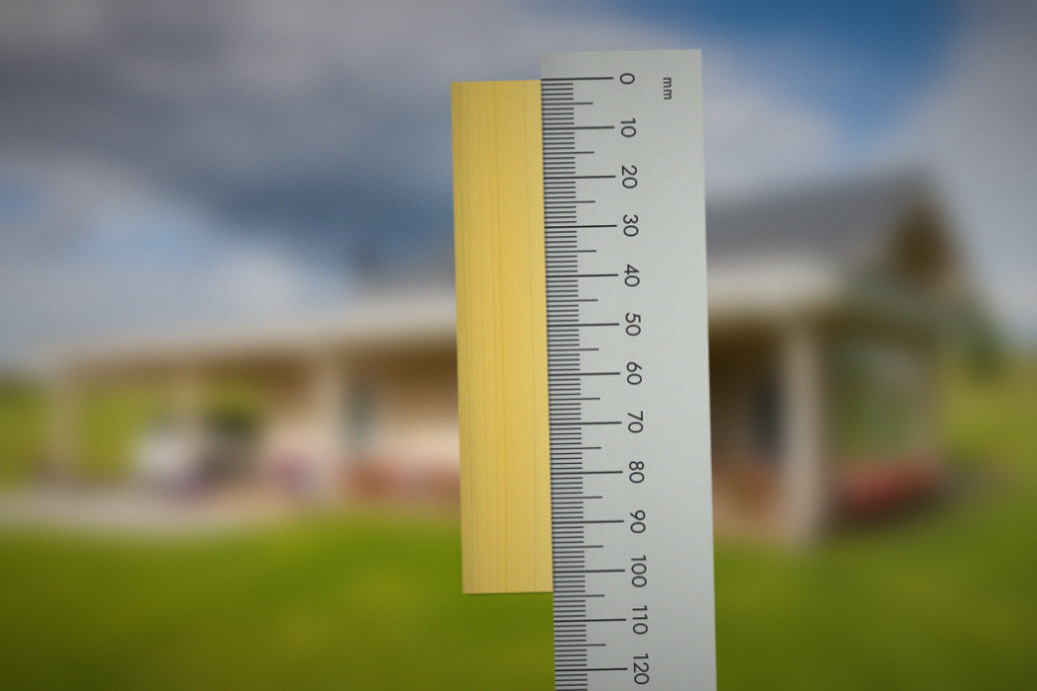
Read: 104 mm
